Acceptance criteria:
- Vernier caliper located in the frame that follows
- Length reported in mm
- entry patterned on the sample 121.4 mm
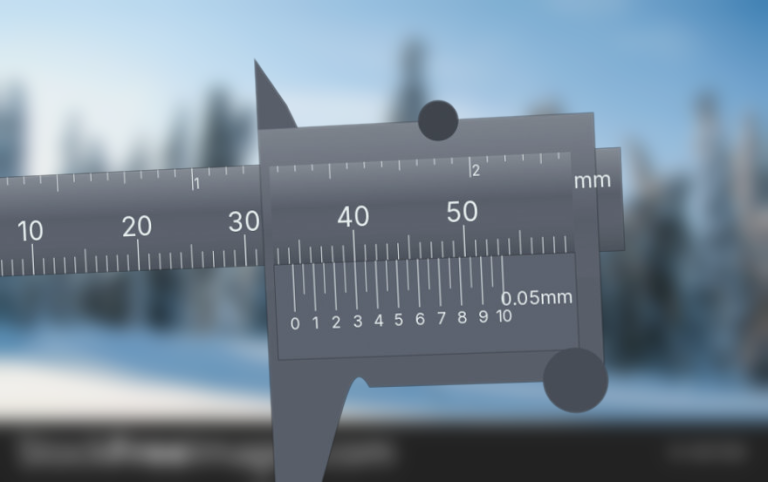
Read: 34.3 mm
